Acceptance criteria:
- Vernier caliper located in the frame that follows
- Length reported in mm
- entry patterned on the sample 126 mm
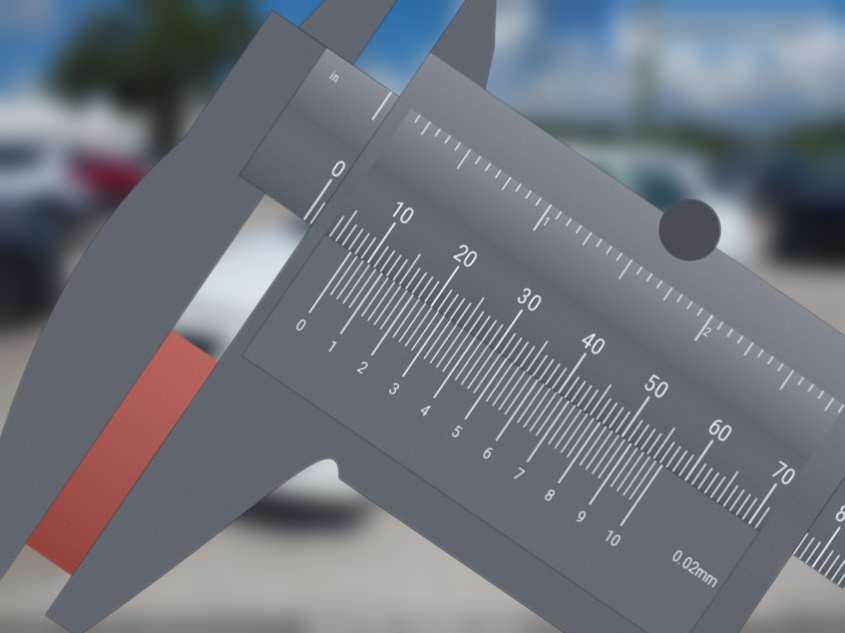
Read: 7.4 mm
